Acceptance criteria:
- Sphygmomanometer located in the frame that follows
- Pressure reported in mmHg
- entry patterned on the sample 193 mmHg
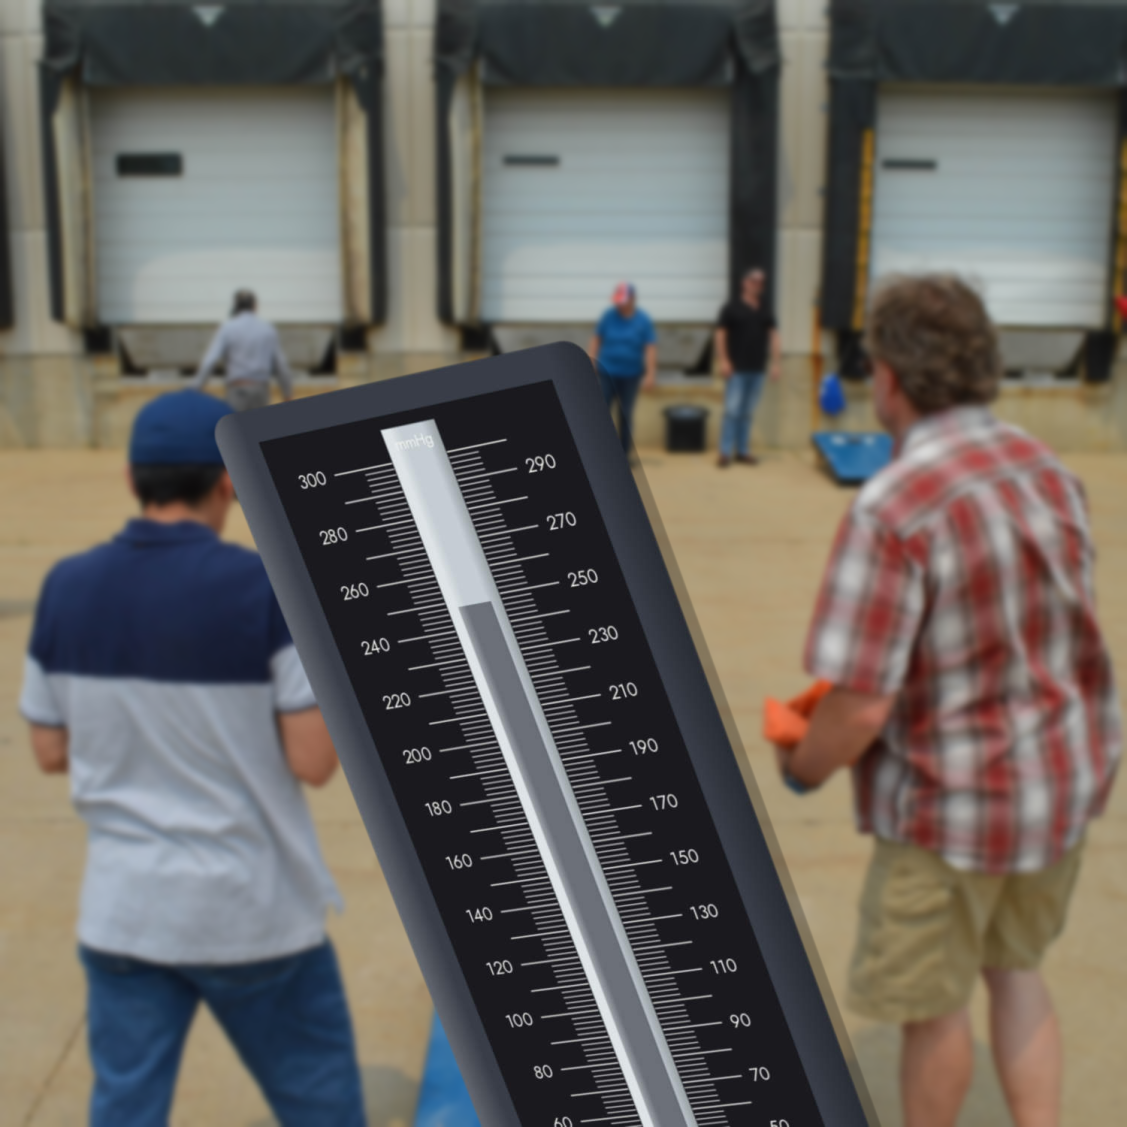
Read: 248 mmHg
